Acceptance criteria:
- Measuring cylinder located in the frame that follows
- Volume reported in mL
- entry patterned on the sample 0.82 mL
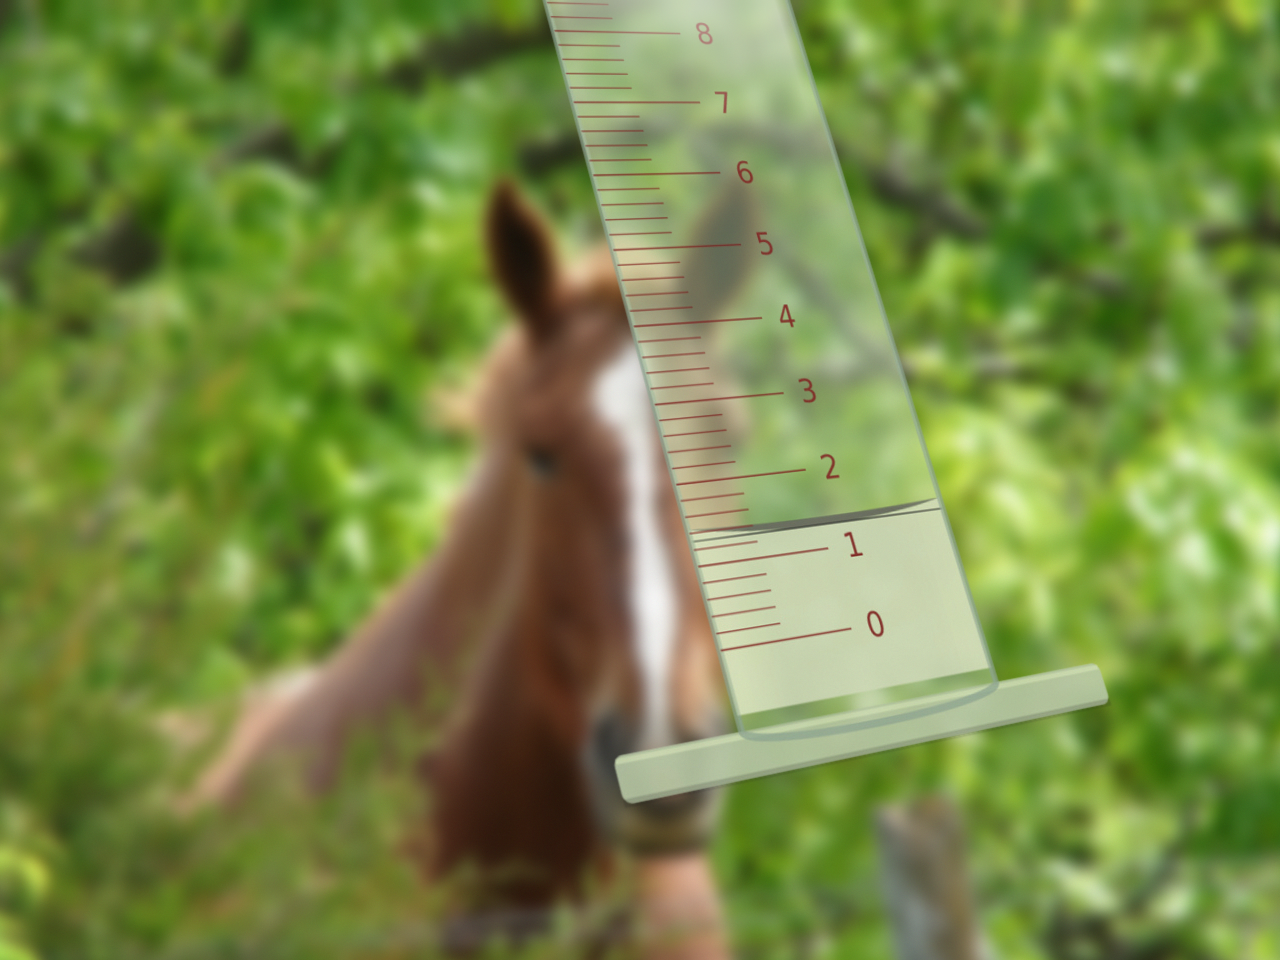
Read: 1.3 mL
